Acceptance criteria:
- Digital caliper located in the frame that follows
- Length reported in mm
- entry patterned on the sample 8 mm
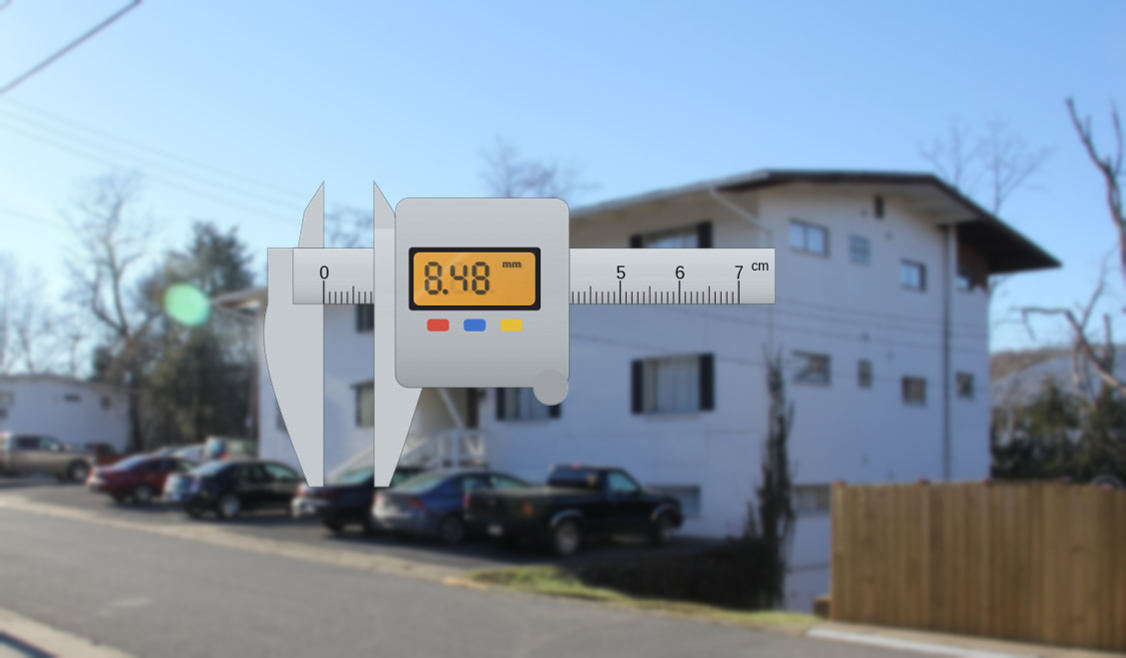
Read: 8.48 mm
